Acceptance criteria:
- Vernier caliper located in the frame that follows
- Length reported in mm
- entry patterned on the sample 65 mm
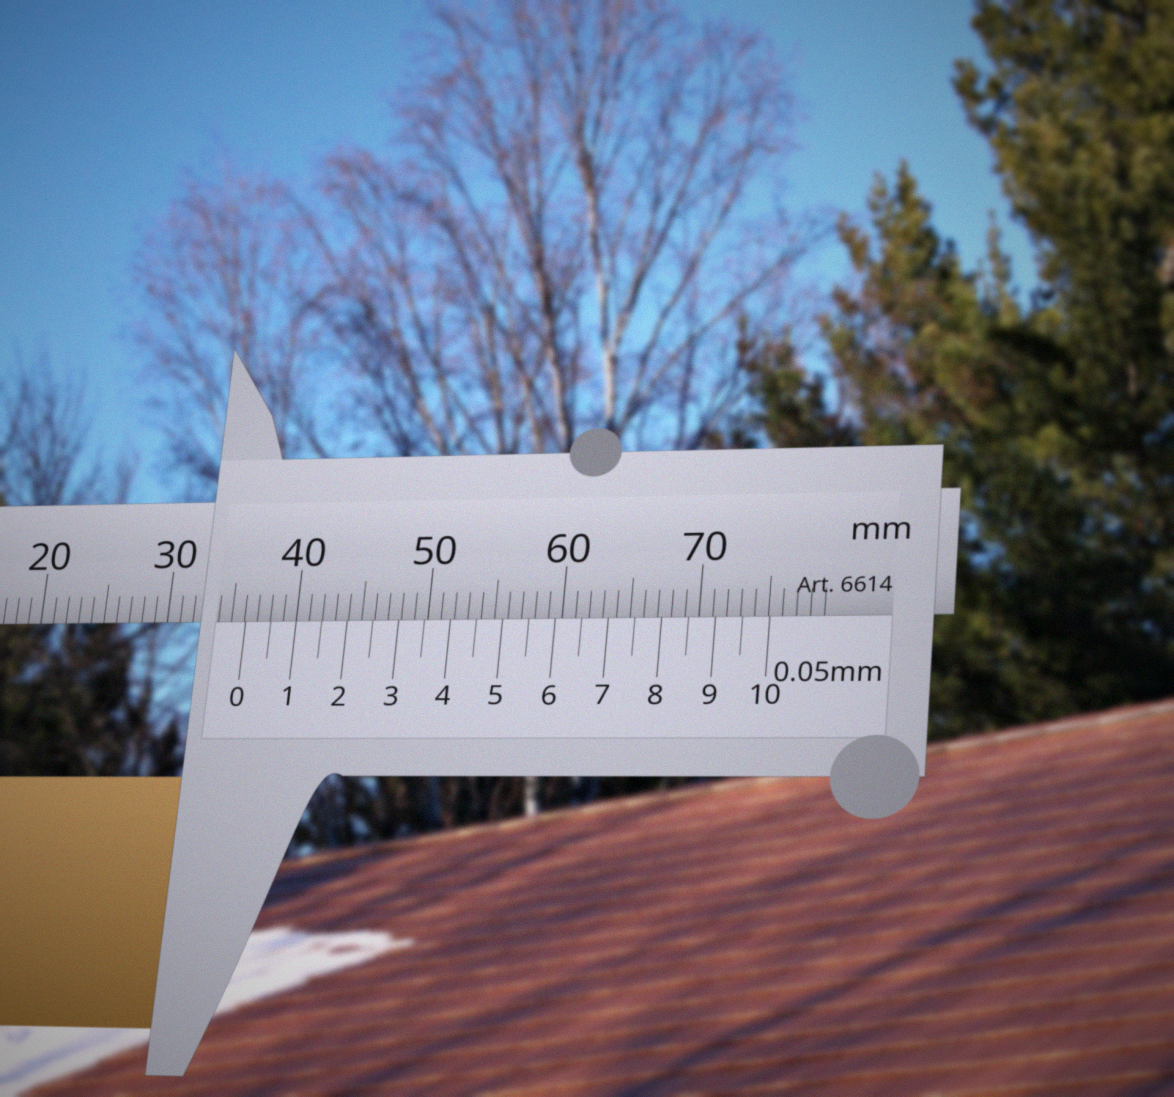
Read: 36.1 mm
